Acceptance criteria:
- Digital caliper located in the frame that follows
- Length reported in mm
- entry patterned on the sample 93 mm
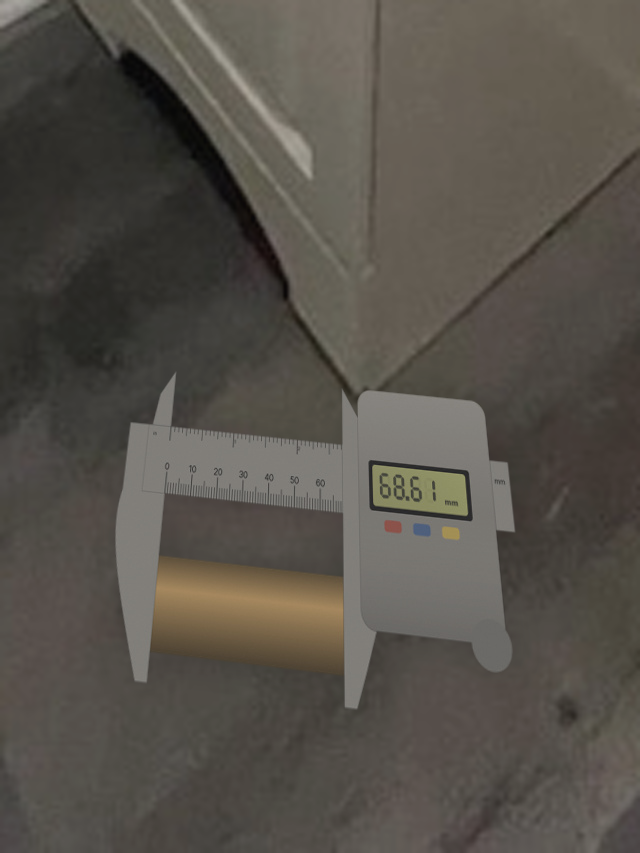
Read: 68.61 mm
